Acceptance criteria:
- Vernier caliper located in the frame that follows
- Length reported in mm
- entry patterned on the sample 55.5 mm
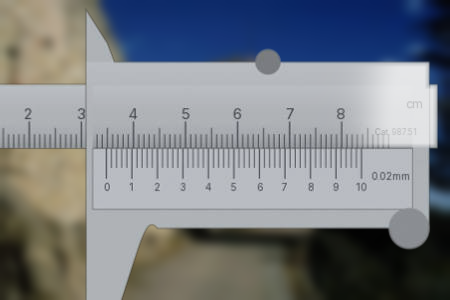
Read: 34.8 mm
